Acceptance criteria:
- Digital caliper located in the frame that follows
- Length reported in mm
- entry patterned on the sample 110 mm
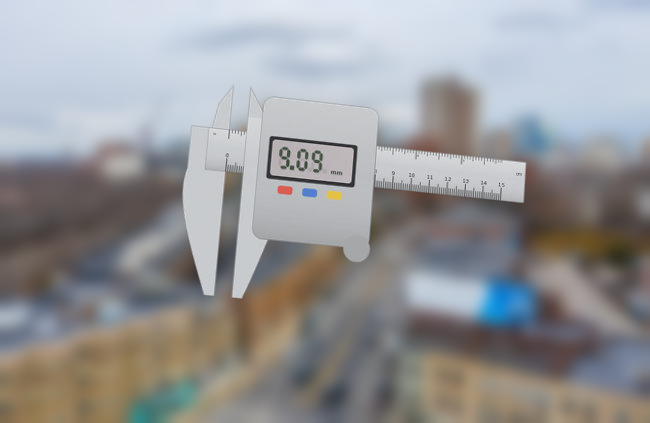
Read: 9.09 mm
